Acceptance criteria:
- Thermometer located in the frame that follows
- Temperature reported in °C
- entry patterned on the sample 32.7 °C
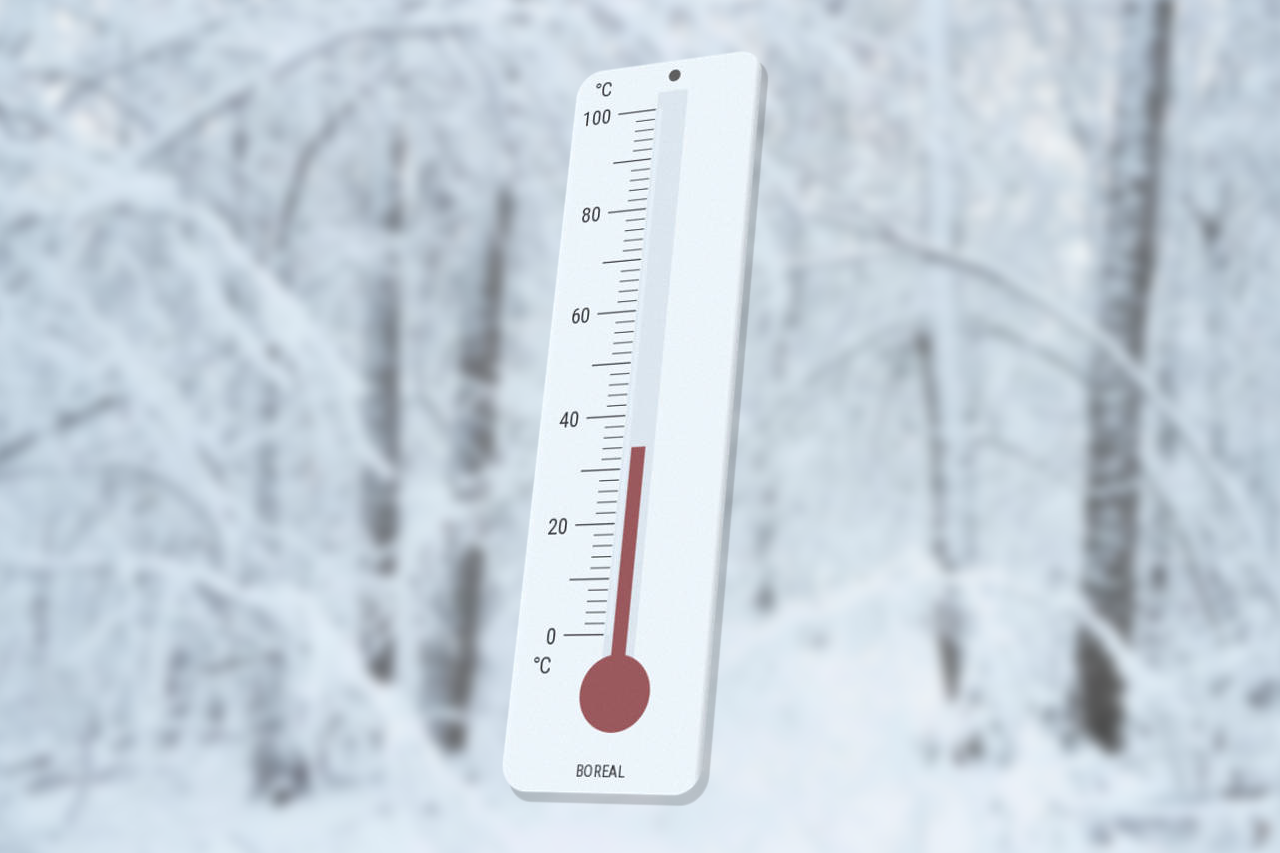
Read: 34 °C
